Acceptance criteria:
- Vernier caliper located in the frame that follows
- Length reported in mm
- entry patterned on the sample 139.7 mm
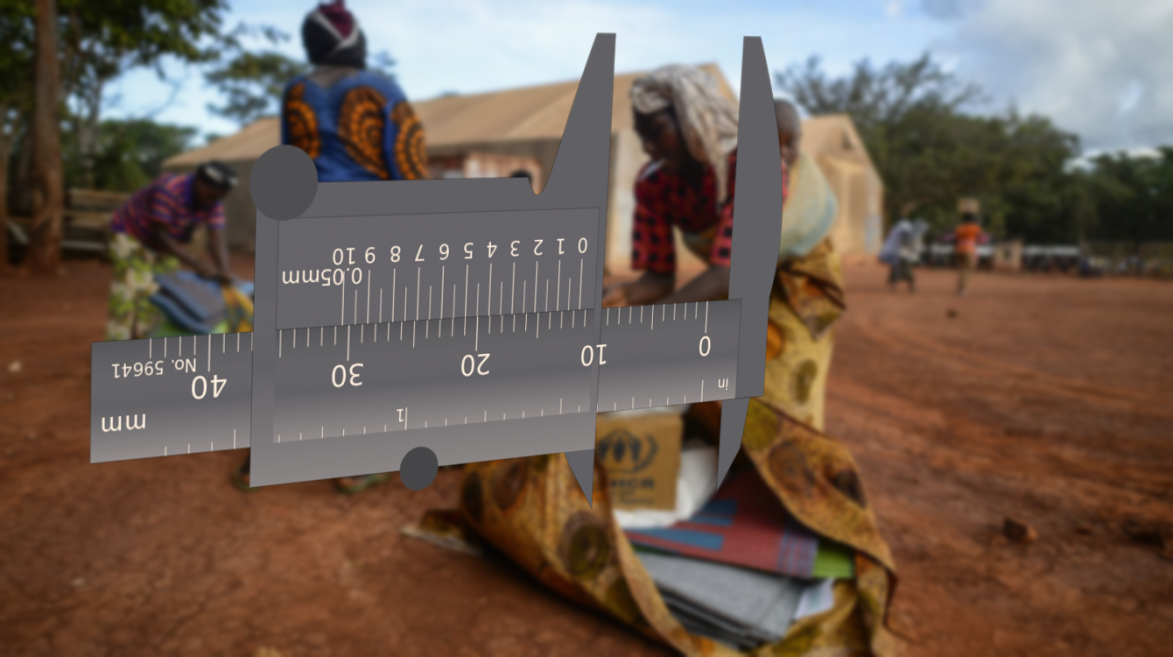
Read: 11.5 mm
